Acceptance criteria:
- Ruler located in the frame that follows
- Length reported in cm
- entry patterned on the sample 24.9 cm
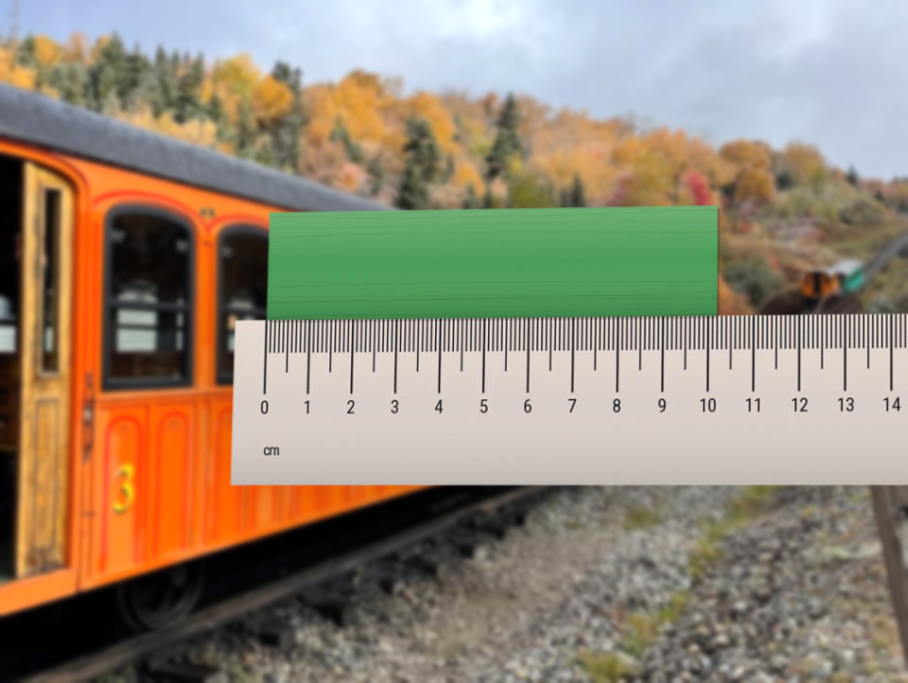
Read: 10.2 cm
